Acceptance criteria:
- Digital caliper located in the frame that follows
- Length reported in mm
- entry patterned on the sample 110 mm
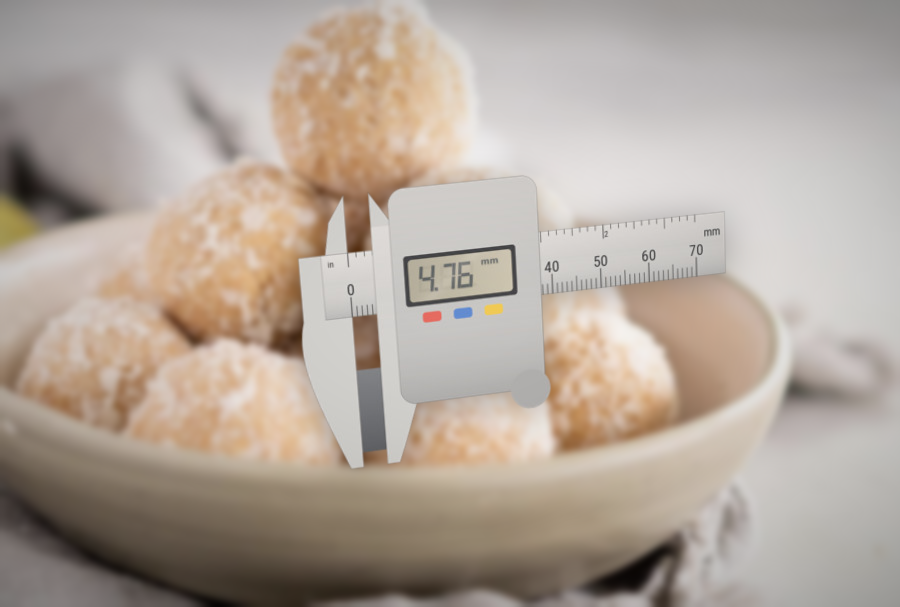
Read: 4.76 mm
